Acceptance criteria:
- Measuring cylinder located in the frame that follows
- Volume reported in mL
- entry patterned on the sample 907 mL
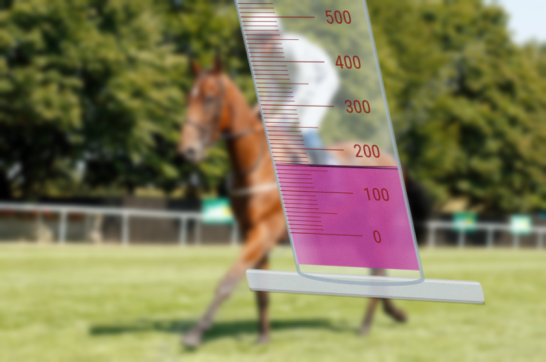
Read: 160 mL
